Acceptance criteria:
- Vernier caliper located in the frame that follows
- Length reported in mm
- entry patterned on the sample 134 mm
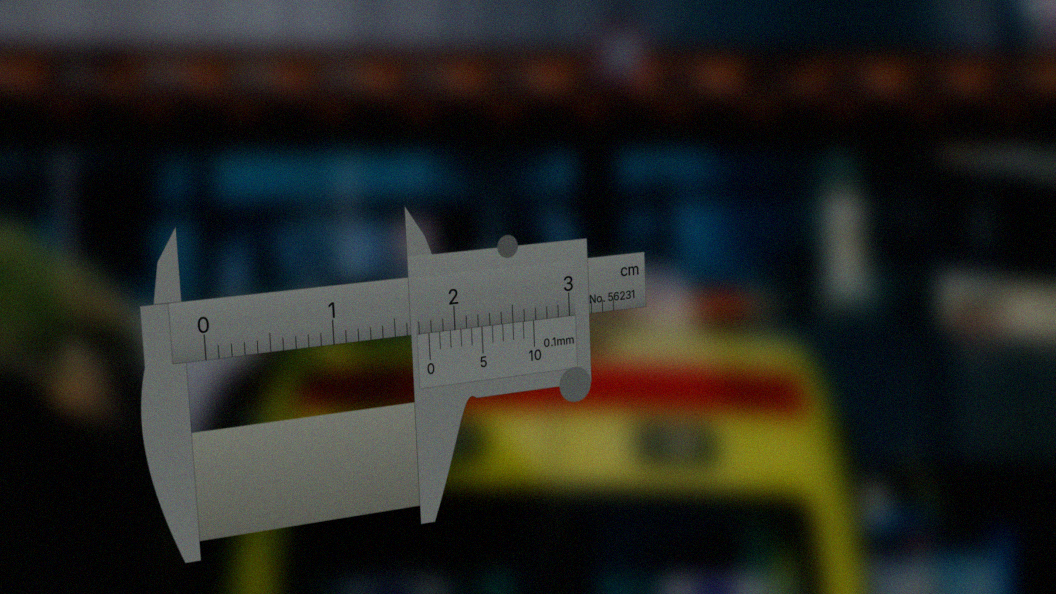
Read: 17.8 mm
